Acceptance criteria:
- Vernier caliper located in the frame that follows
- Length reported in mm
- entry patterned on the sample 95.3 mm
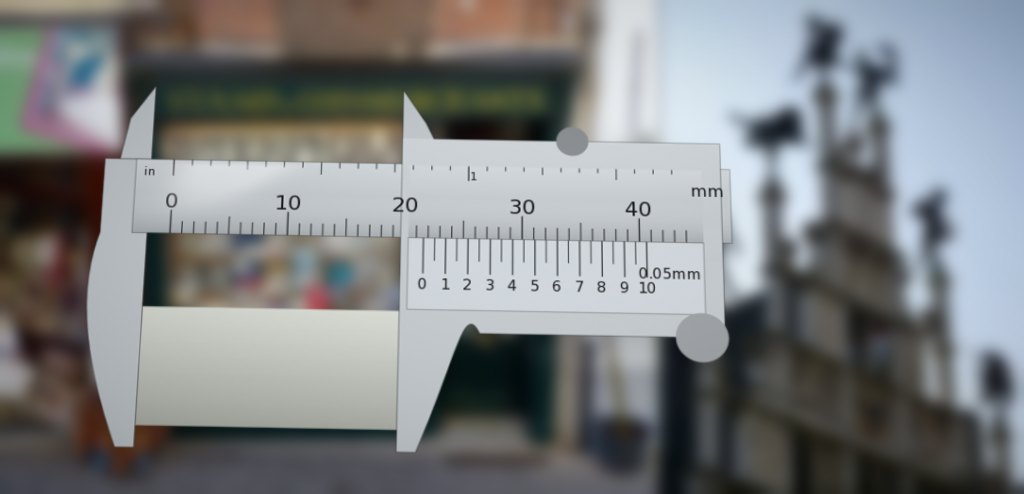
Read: 21.6 mm
